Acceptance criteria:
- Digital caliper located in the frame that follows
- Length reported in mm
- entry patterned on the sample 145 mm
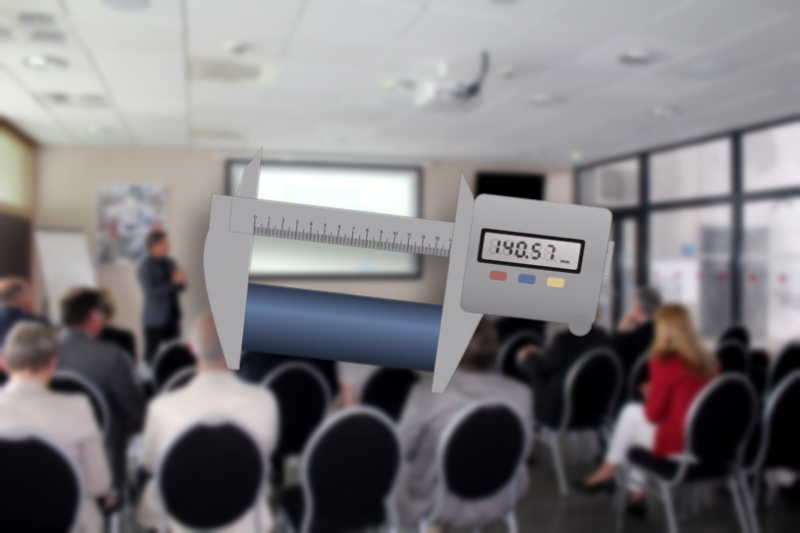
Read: 140.57 mm
